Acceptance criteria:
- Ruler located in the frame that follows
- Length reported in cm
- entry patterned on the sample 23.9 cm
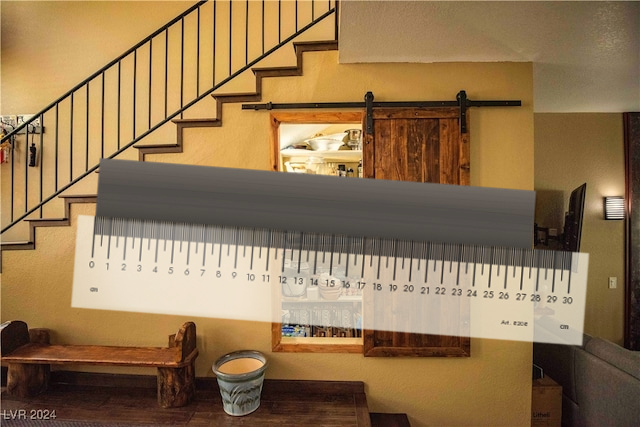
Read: 27.5 cm
